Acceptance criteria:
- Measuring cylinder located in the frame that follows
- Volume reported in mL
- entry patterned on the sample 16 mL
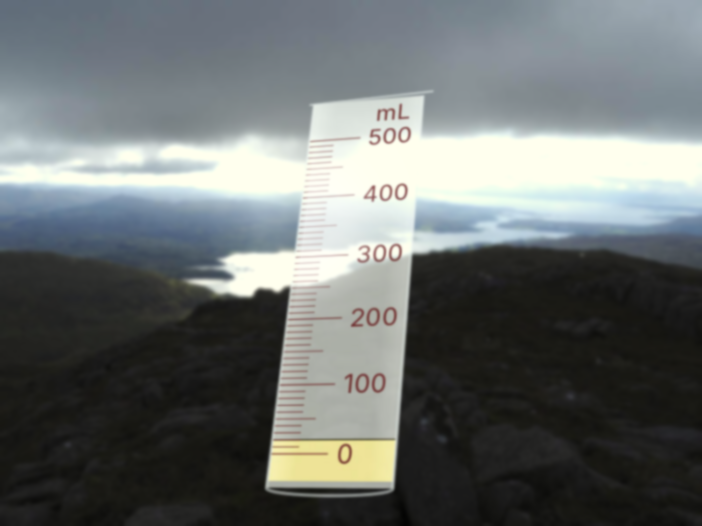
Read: 20 mL
